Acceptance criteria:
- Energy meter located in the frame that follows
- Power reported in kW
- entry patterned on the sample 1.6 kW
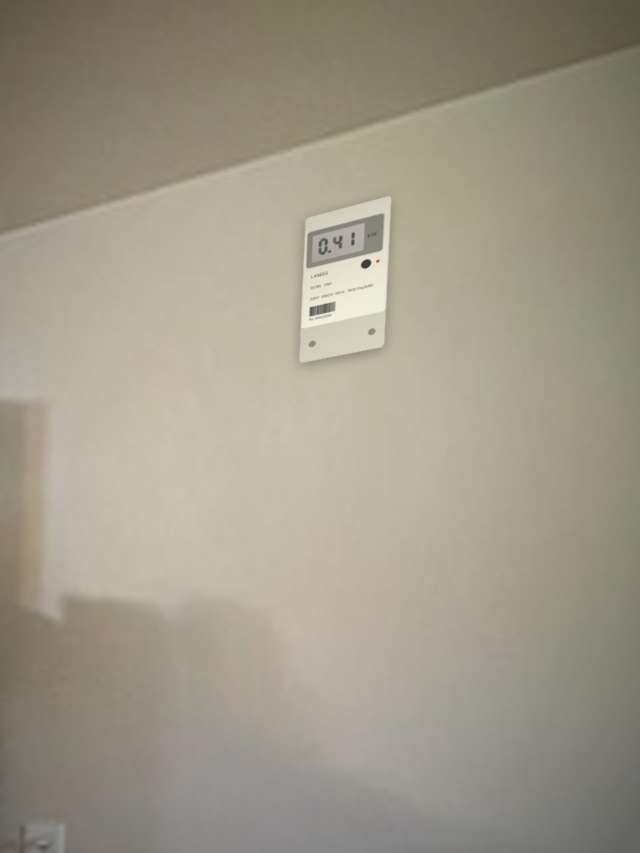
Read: 0.41 kW
